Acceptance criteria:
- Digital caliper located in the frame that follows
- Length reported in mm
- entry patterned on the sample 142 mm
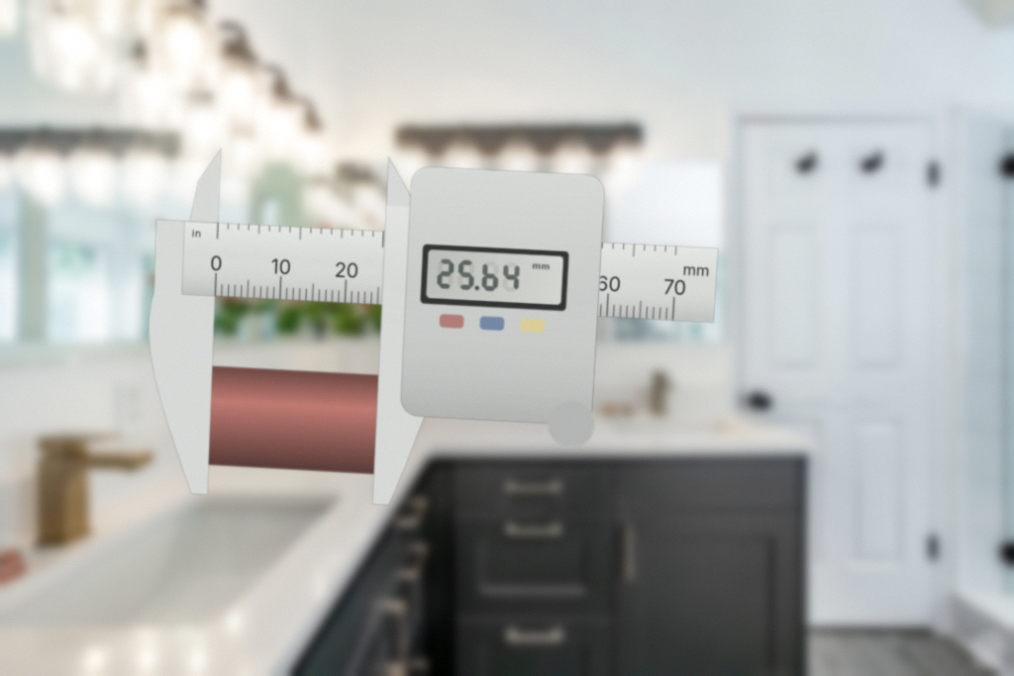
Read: 25.64 mm
